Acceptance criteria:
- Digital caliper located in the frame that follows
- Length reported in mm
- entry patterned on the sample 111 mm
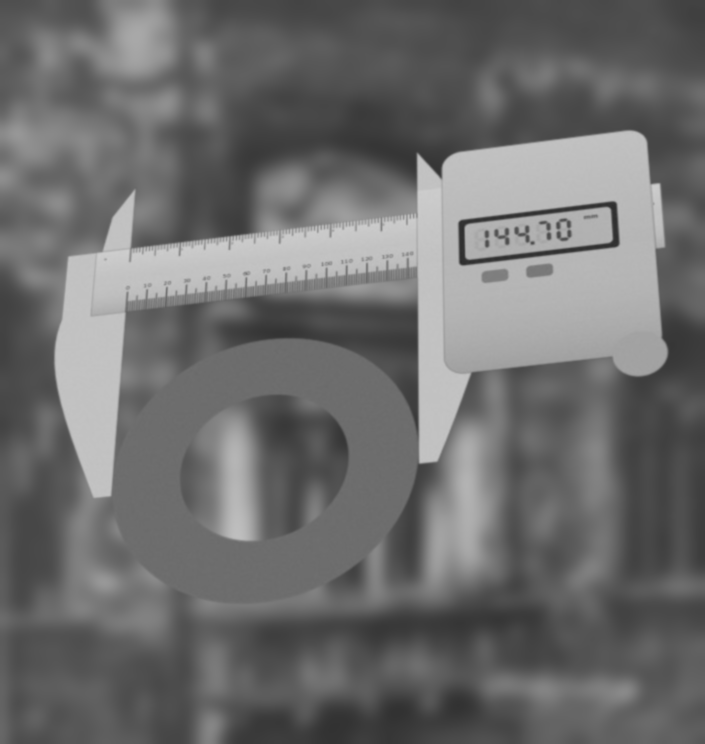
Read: 144.70 mm
